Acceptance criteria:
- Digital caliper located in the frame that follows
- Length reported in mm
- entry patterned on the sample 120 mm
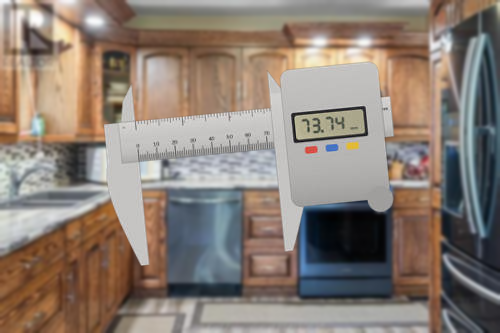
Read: 73.74 mm
